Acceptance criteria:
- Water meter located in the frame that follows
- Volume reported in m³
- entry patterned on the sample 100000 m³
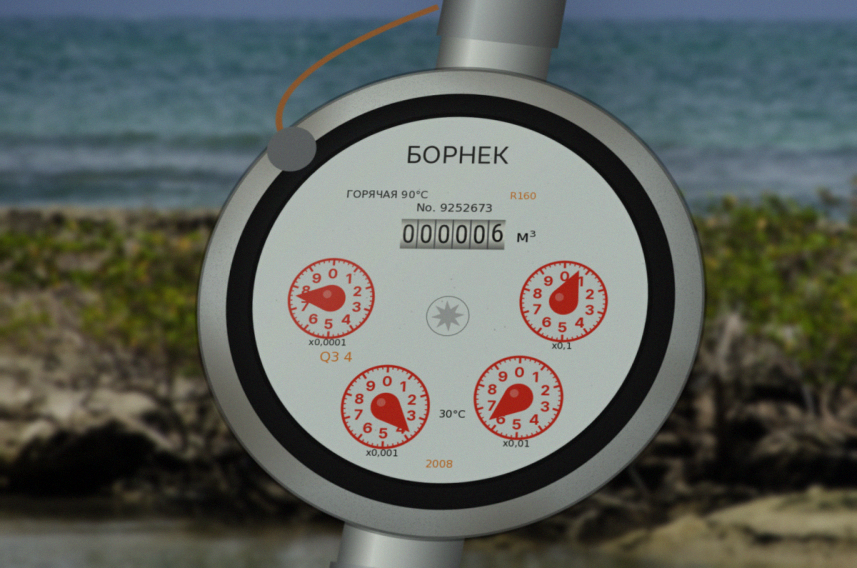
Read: 6.0637 m³
